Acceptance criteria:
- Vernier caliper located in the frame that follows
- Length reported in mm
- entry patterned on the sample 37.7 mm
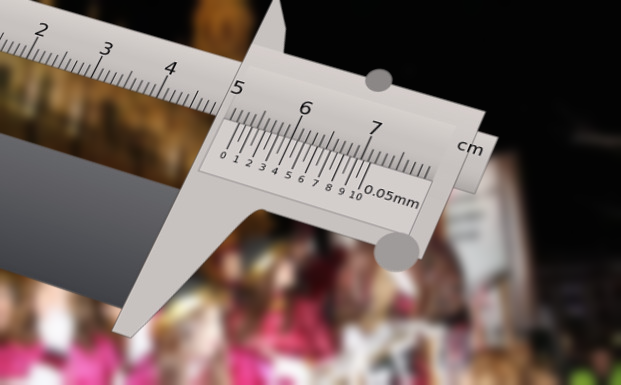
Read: 52.4 mm
